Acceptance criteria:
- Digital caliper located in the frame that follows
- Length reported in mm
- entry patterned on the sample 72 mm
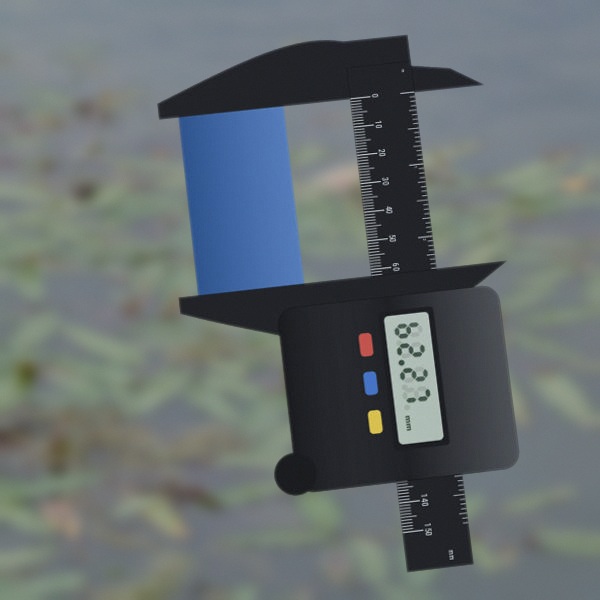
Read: 62.27 mm
